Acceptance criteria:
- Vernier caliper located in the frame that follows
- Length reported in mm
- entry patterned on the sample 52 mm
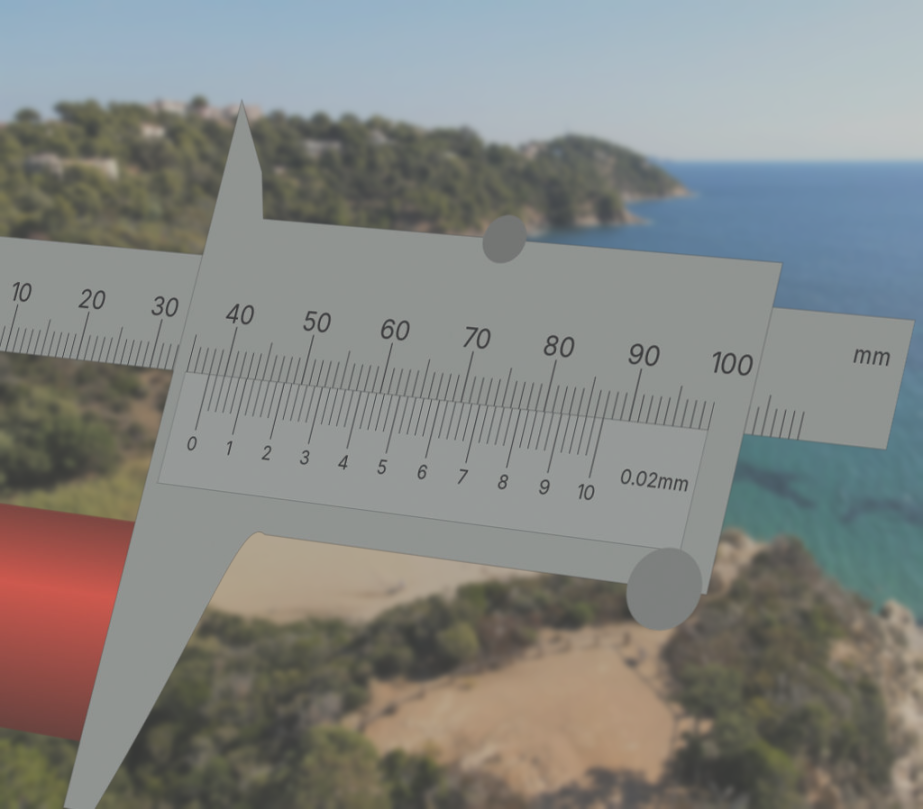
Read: 38.0 mm
